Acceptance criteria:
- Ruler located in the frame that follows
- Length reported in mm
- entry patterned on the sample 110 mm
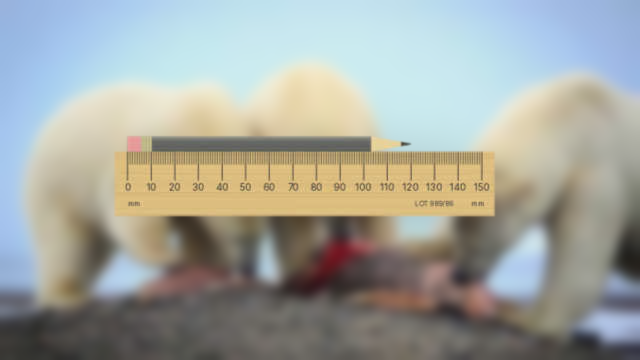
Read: 120 mm
